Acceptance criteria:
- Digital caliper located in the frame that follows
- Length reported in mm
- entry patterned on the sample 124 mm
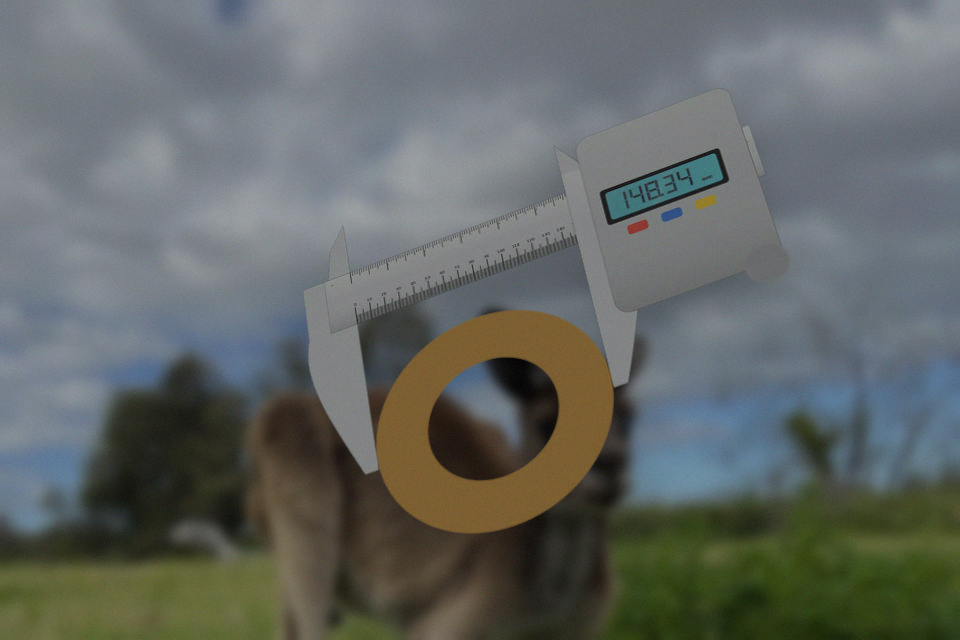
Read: 148.34 mm
